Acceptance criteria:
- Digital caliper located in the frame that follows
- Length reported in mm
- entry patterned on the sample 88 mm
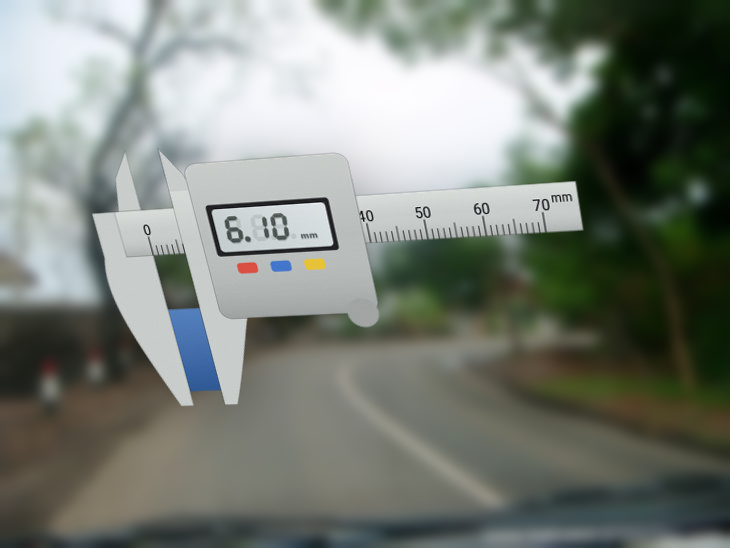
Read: 6.10 mm
